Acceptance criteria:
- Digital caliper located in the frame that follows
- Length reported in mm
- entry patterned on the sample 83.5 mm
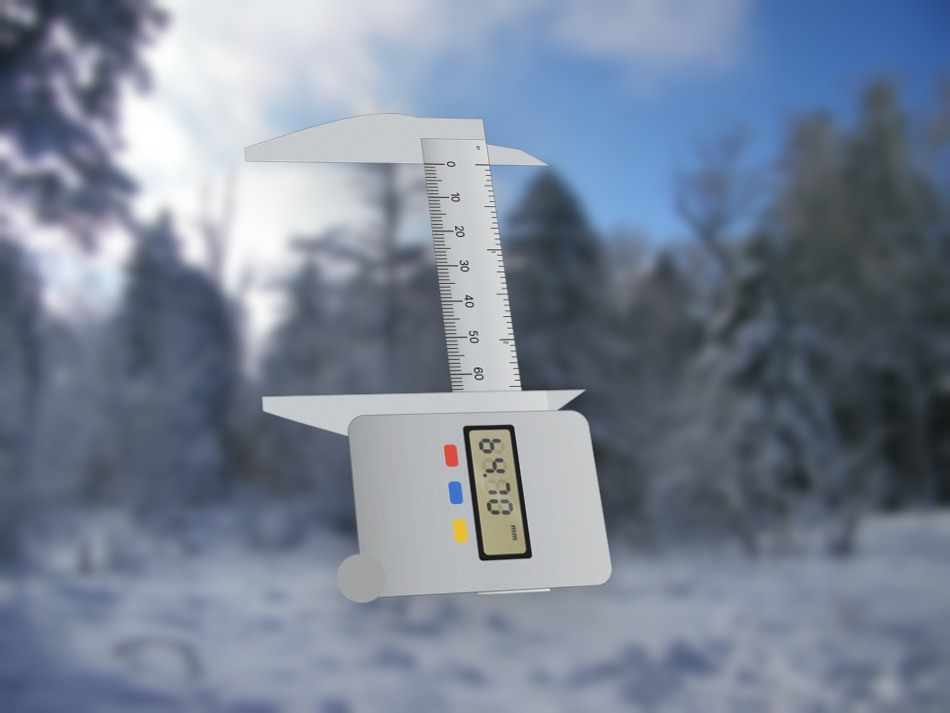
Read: 64.70 mm
